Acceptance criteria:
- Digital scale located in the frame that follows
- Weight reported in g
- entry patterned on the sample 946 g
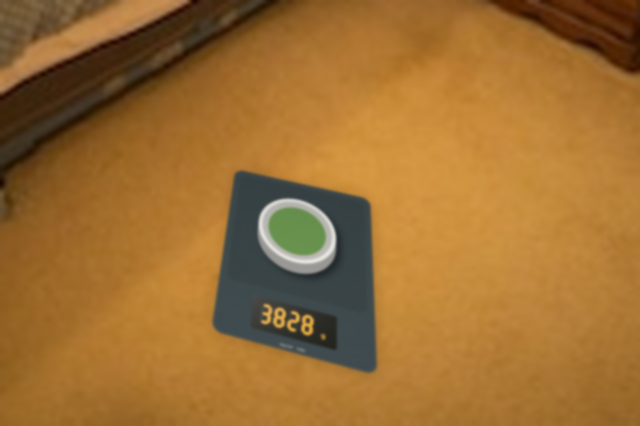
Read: 3828 g
